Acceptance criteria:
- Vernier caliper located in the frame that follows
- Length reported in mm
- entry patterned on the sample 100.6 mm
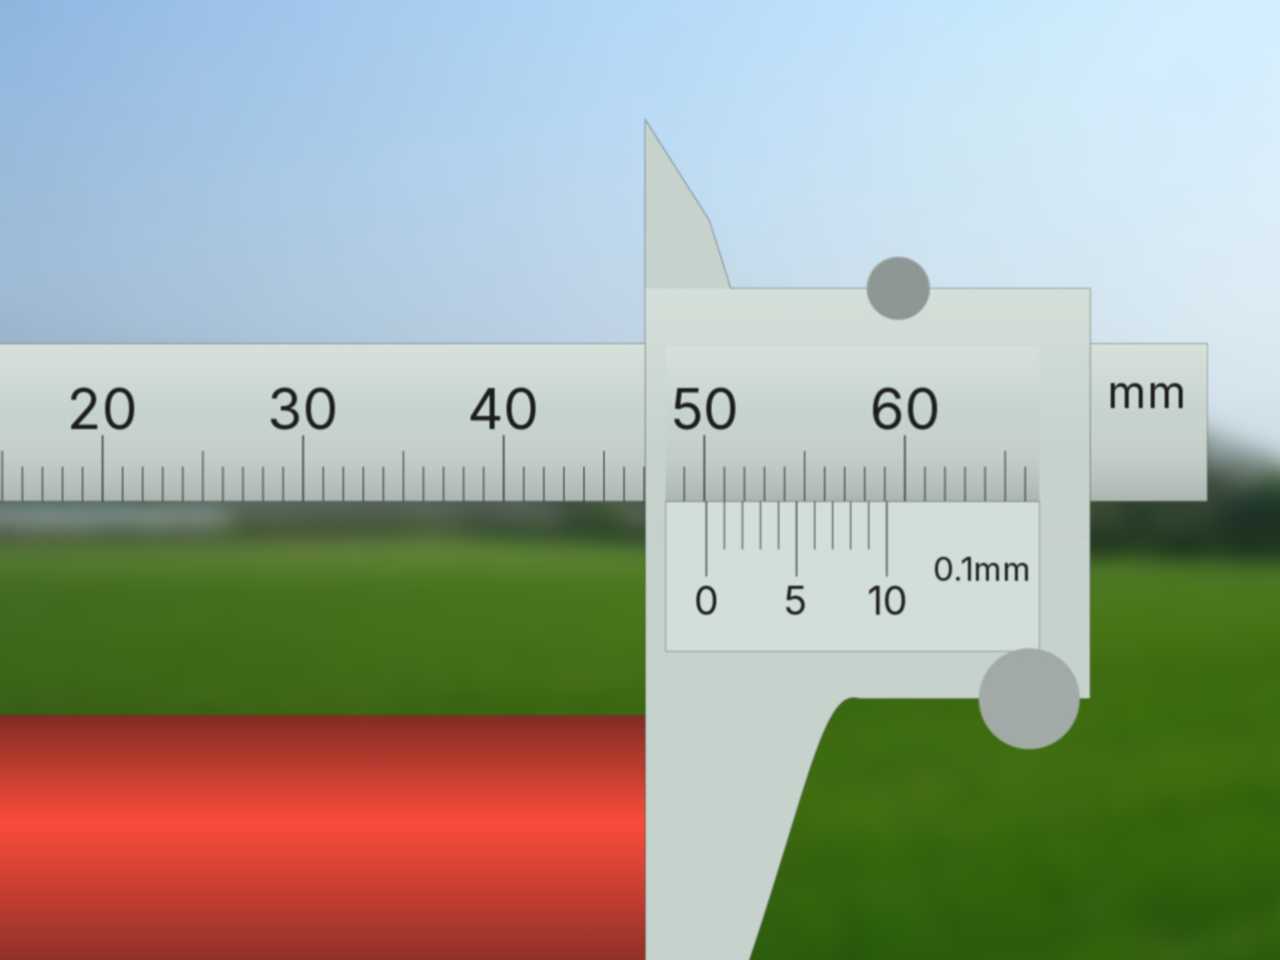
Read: 50.1 mm
